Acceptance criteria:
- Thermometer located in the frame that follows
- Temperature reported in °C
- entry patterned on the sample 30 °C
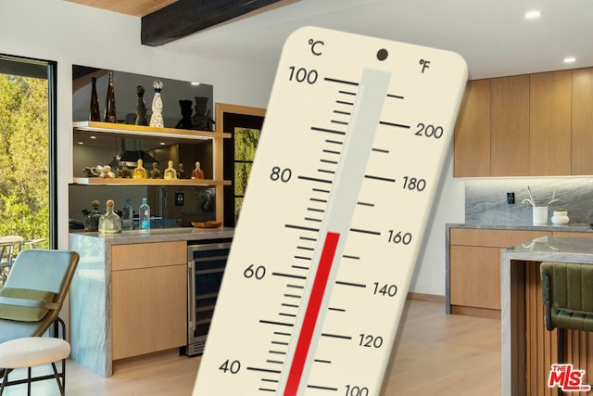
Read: 70 °C
